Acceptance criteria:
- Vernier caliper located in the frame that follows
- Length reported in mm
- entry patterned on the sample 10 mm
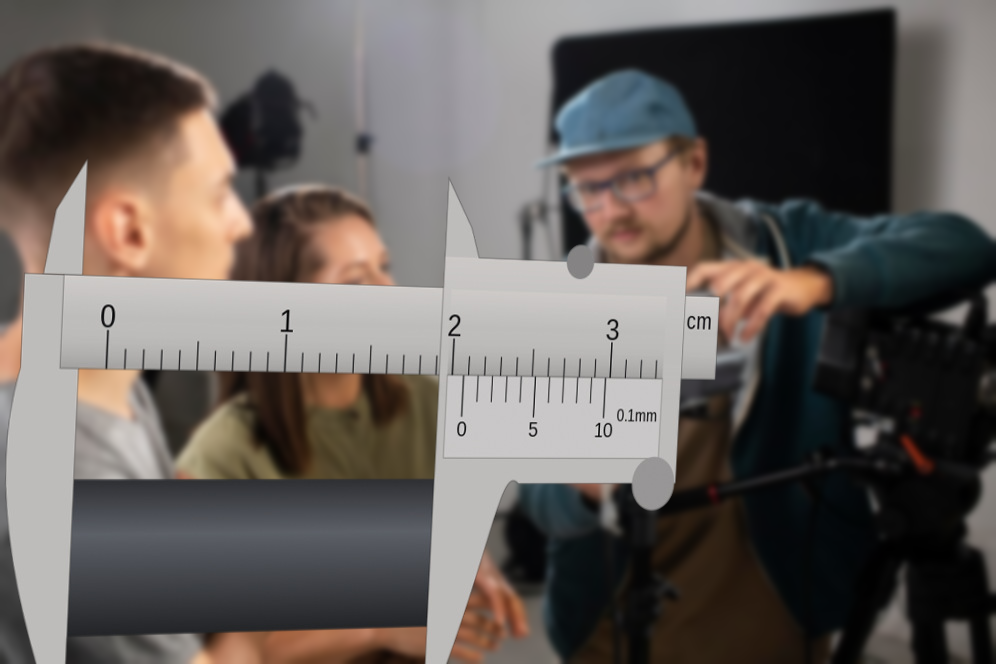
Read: 20.7 mm
